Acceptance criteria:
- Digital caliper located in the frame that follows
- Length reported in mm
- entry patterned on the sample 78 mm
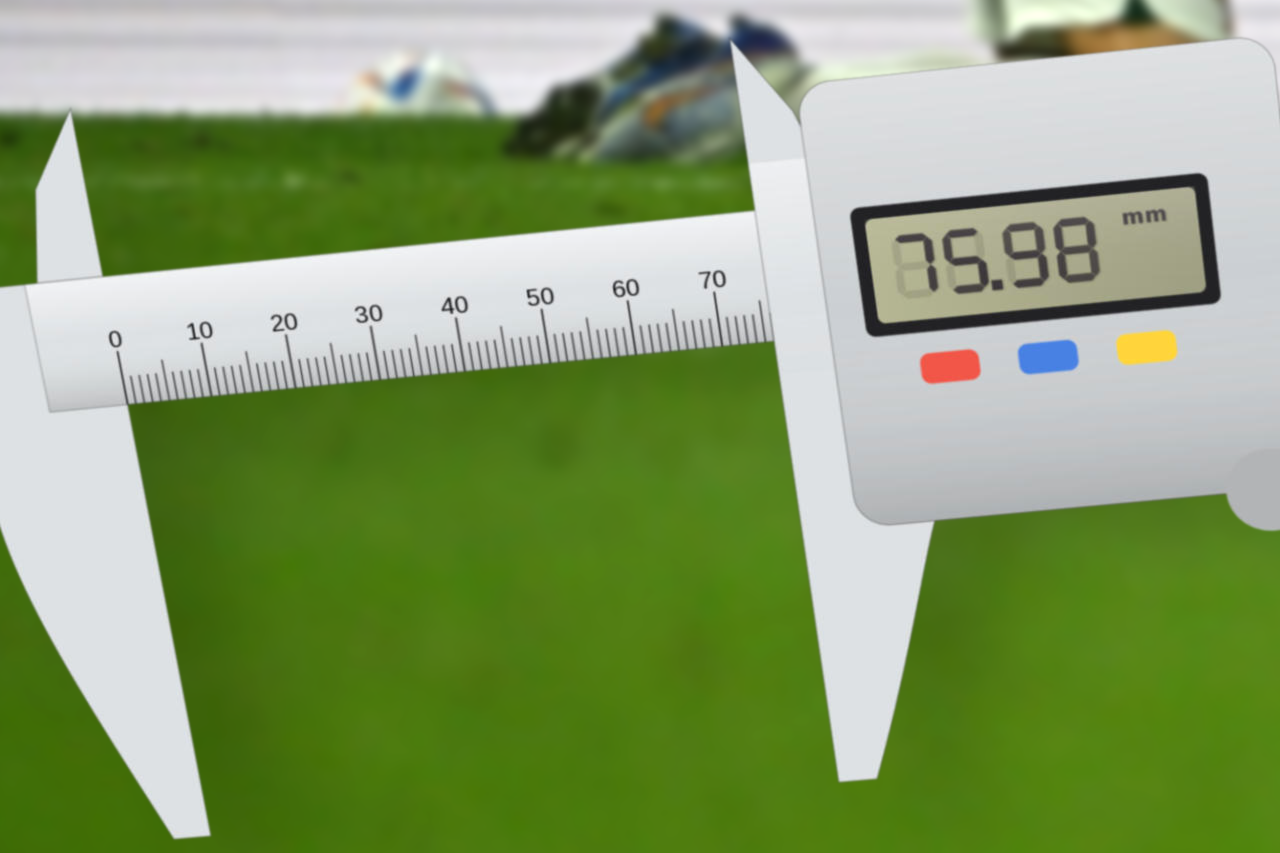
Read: 75.98 mm
